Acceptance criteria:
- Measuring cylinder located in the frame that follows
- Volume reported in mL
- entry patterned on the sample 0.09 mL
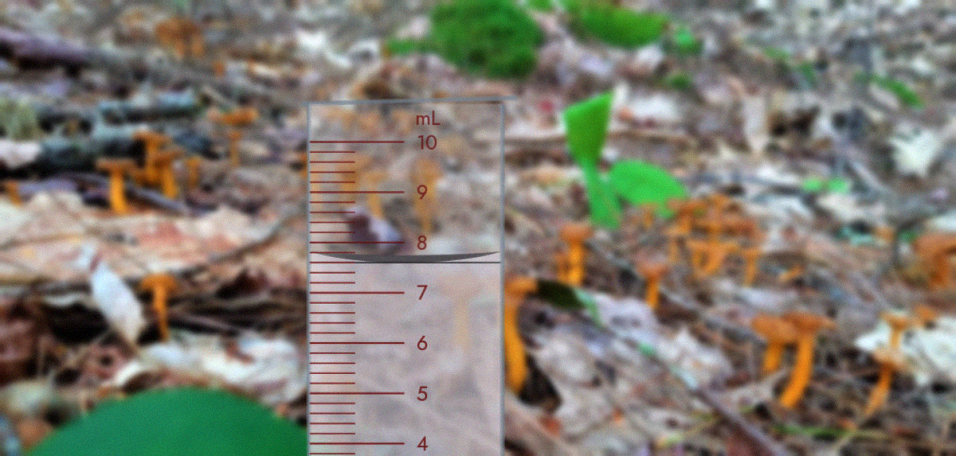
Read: 7.6 mL
